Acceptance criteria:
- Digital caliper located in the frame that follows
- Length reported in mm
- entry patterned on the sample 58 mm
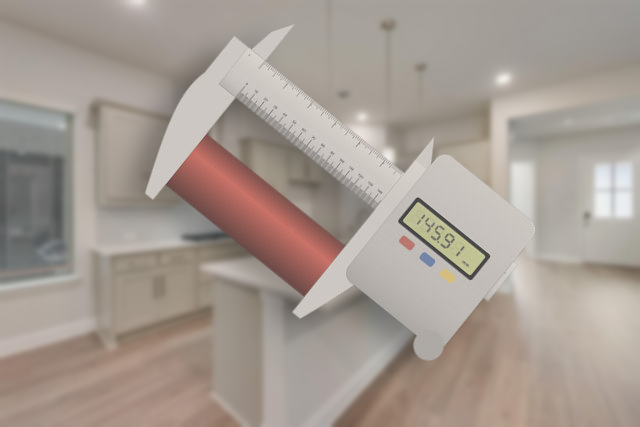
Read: 145.91 mm
